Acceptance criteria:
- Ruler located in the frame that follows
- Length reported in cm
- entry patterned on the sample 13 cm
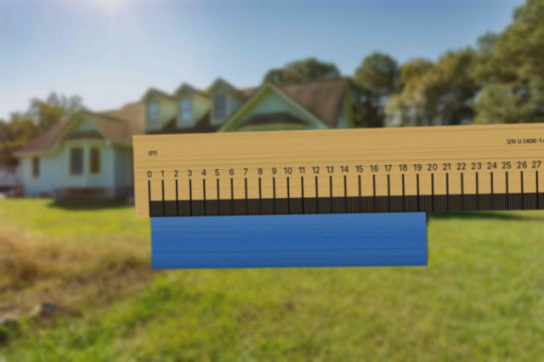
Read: 19.5 cm
